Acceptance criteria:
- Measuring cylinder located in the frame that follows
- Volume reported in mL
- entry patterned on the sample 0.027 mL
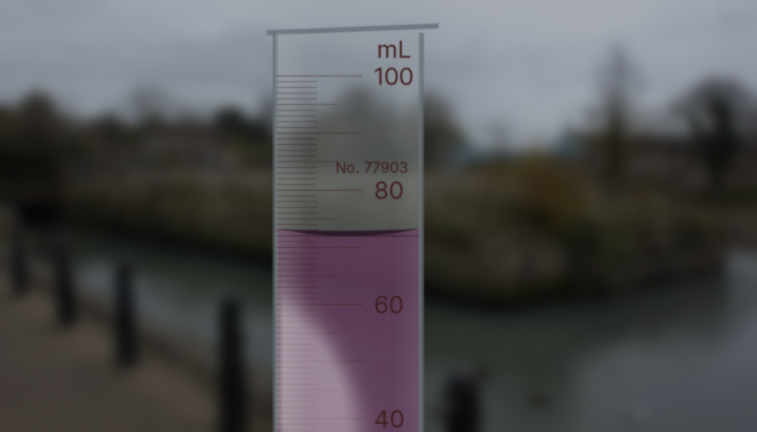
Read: 72 mL
